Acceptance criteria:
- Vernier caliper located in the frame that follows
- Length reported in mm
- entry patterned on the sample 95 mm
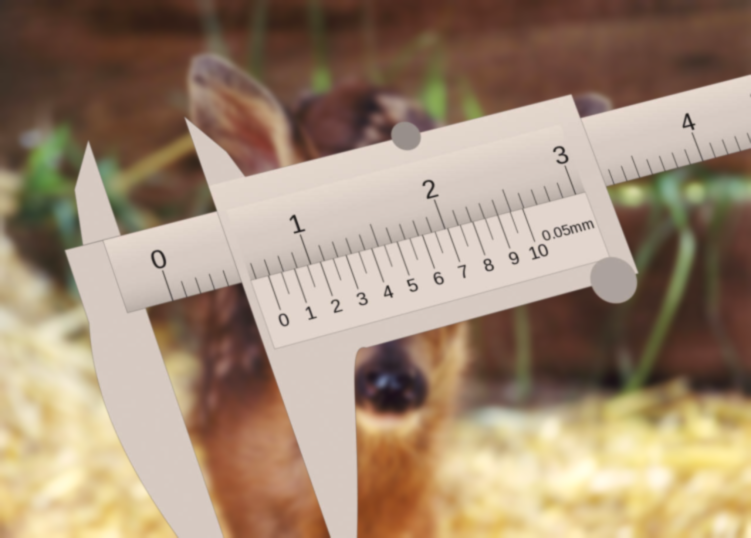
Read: 6.9 mm
